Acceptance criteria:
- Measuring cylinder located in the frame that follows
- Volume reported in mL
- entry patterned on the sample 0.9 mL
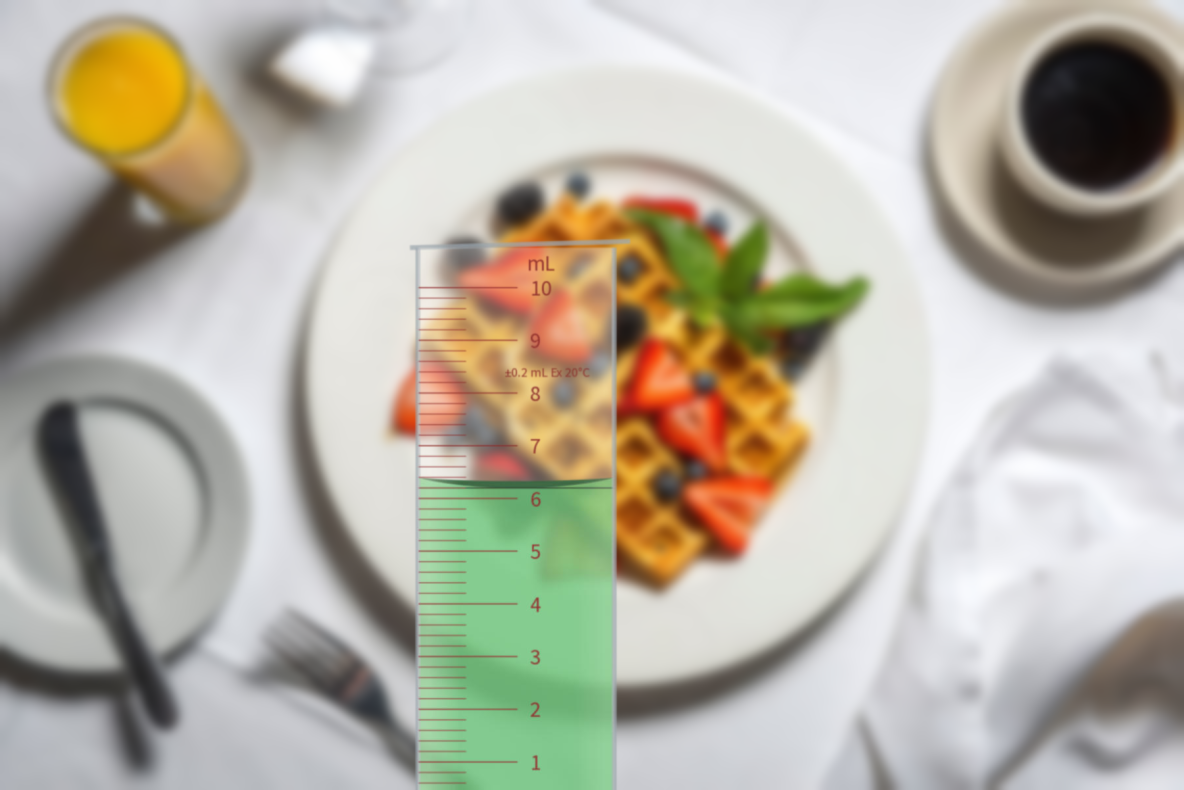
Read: 6.2 mL
